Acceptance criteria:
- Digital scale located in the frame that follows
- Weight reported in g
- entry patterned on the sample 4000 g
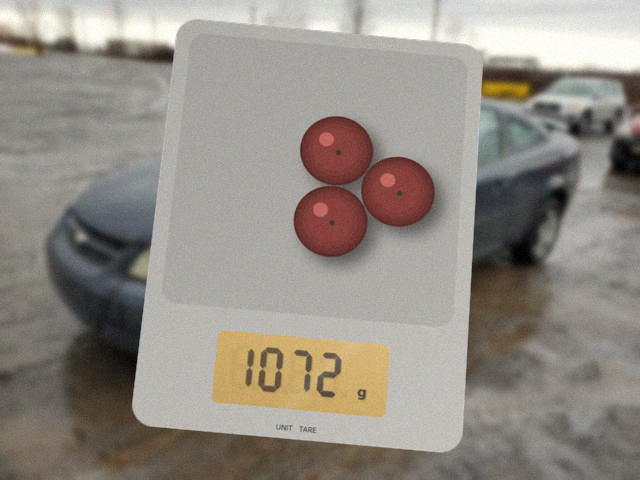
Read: 1072 g
